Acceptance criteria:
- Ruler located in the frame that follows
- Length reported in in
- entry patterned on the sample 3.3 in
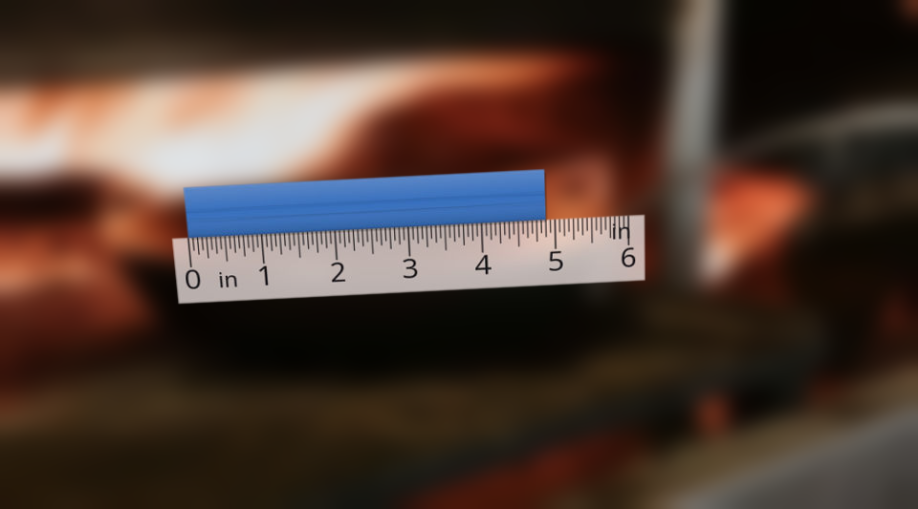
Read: 4.875 in
